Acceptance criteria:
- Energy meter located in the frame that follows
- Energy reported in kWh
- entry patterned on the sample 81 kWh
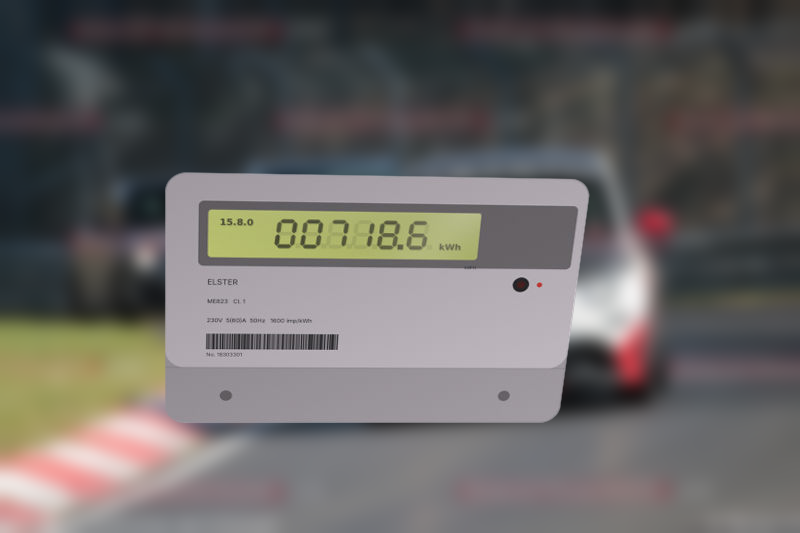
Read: 718.6 kWh
